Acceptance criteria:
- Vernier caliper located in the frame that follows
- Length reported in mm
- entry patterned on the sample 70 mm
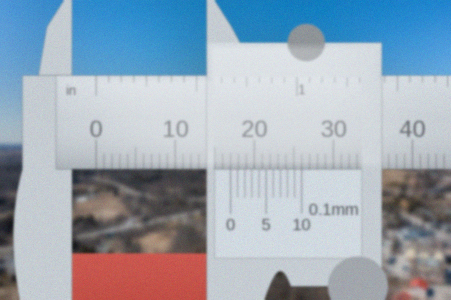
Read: 17.0 mm
